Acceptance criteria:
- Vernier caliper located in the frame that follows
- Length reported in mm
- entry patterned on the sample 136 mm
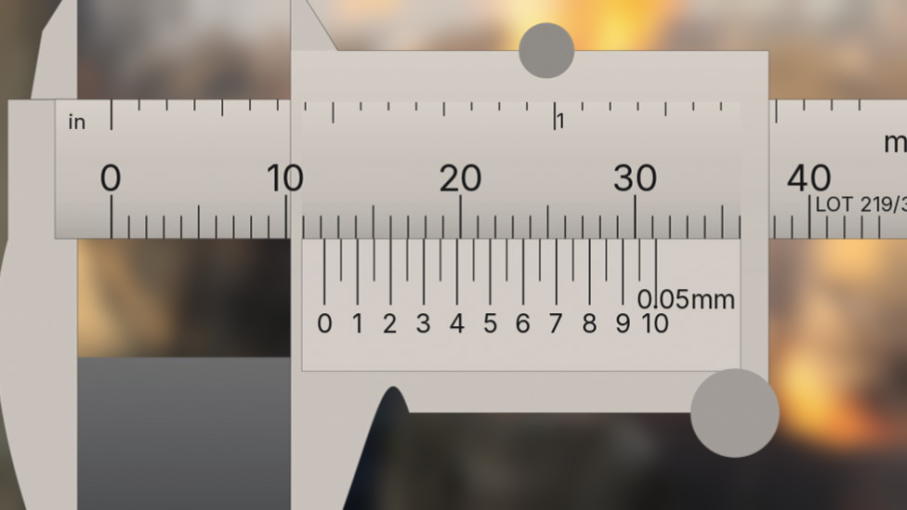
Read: 12.2 mm
